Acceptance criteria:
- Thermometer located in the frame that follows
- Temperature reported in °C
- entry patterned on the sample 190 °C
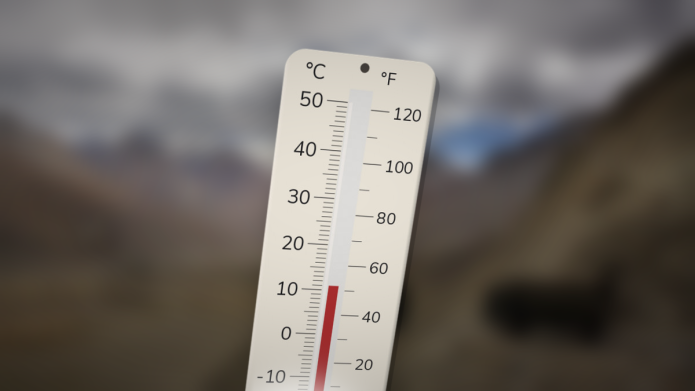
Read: 11 °C
